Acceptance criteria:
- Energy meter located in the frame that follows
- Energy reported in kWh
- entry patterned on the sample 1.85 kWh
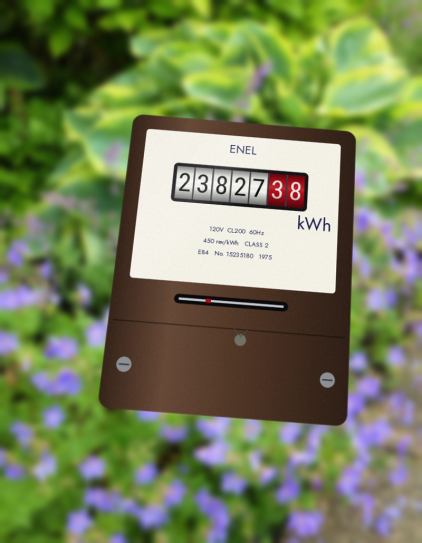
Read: 23827.38 kWh
